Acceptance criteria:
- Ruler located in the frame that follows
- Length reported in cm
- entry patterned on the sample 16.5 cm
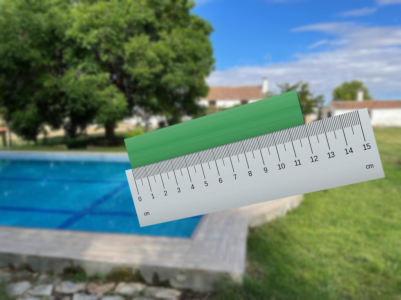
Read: 12 cm
